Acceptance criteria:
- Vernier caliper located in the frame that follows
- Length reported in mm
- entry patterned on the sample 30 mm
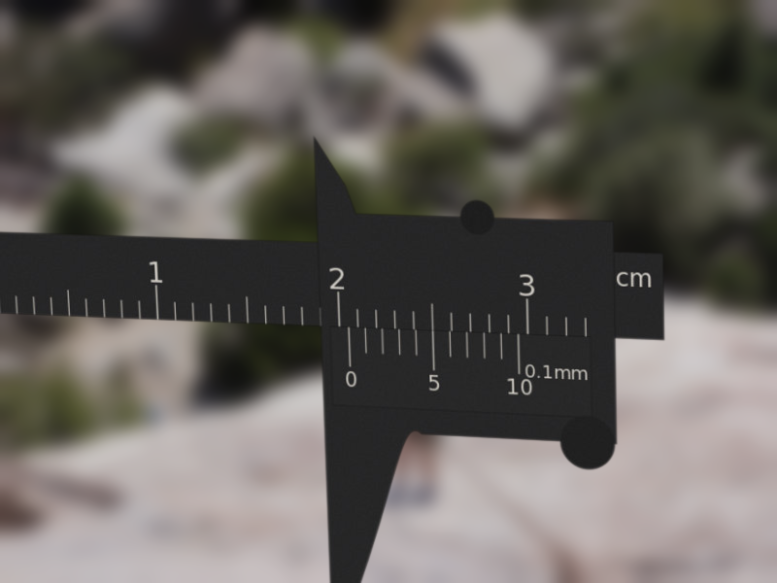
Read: 20.5 mm
